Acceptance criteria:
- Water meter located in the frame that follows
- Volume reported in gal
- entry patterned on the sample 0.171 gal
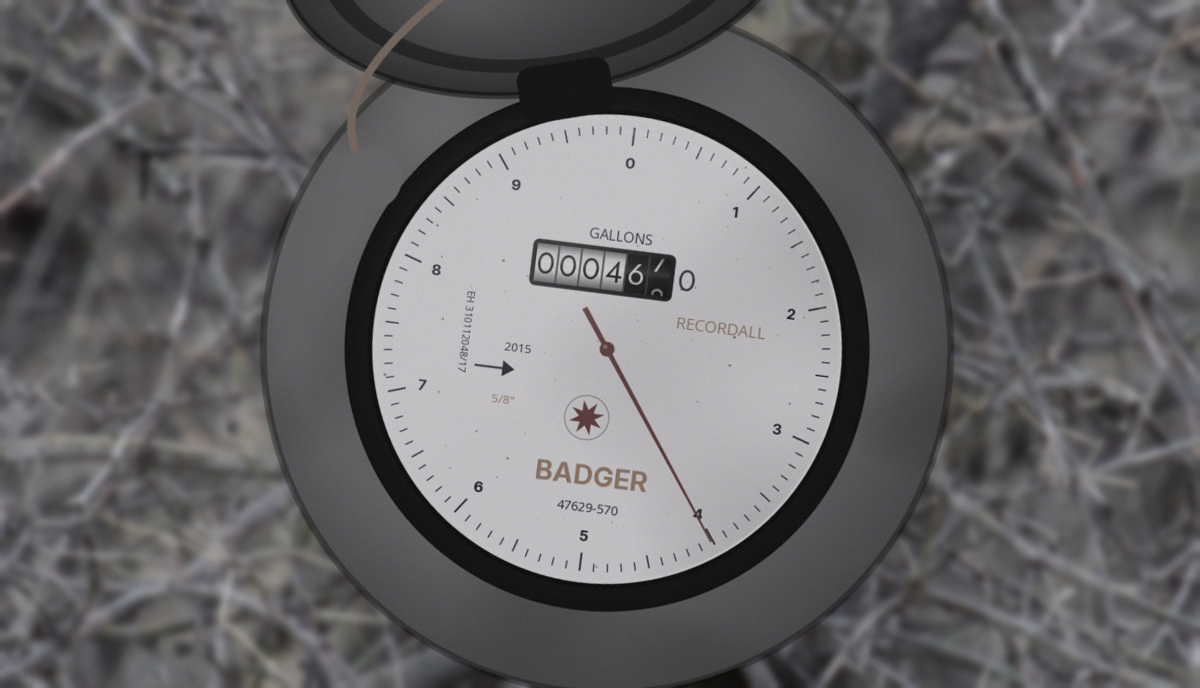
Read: 4674.0 gal
